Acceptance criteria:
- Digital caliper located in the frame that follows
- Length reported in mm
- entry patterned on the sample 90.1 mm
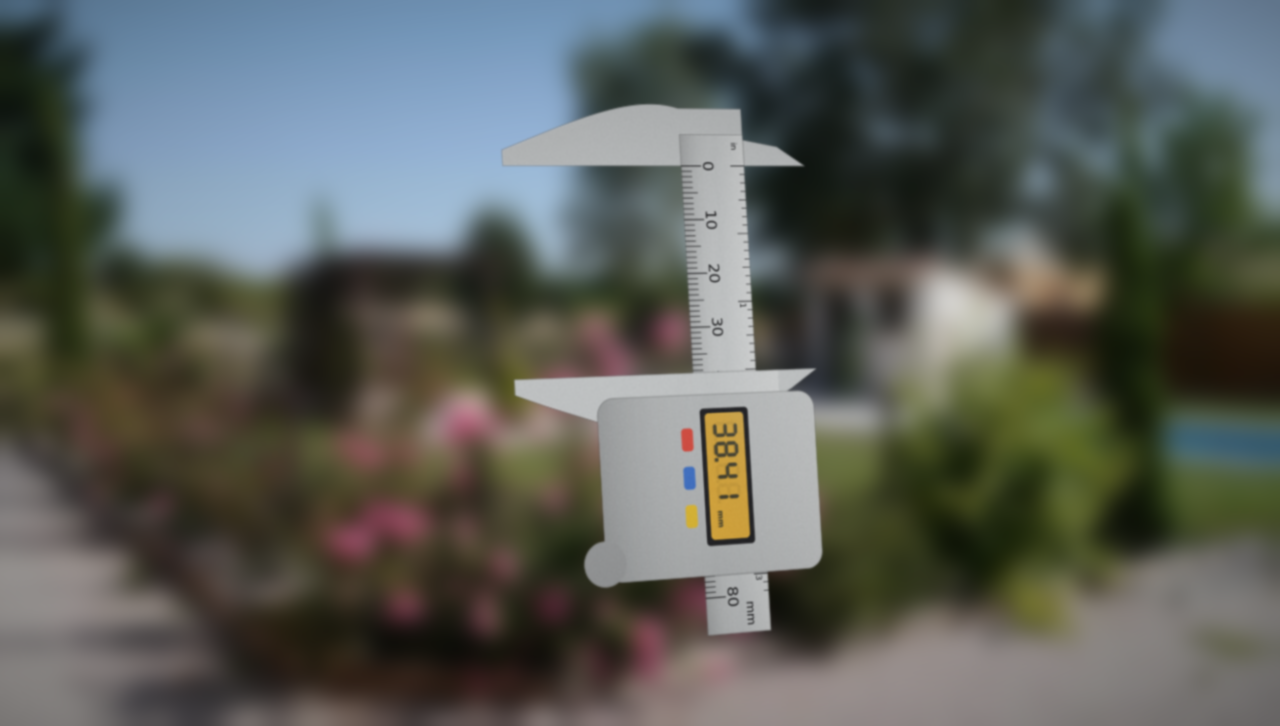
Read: 38.41 mm
